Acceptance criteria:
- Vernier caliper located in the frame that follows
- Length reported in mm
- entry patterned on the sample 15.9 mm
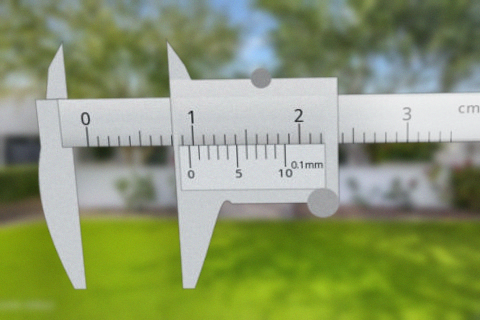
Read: 9.6 mm
